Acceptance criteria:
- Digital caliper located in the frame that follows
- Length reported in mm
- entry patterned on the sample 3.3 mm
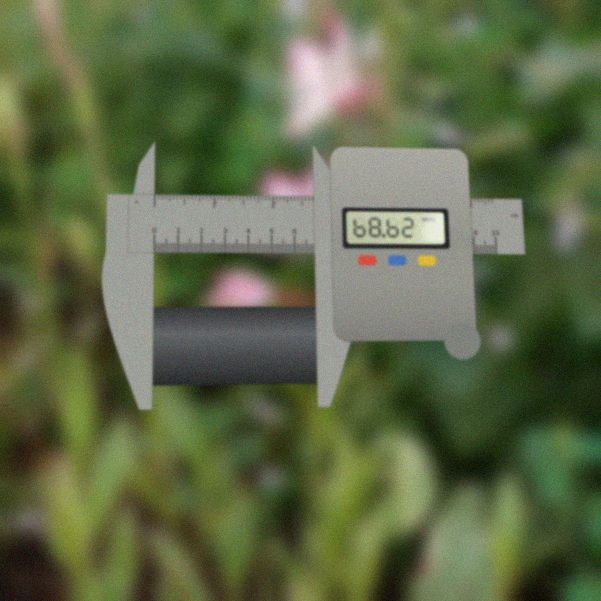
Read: 68.62 mm
